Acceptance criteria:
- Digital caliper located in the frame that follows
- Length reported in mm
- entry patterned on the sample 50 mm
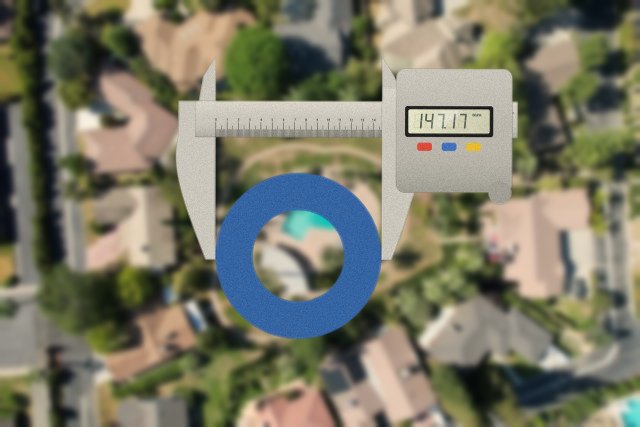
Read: 147.17 mm
